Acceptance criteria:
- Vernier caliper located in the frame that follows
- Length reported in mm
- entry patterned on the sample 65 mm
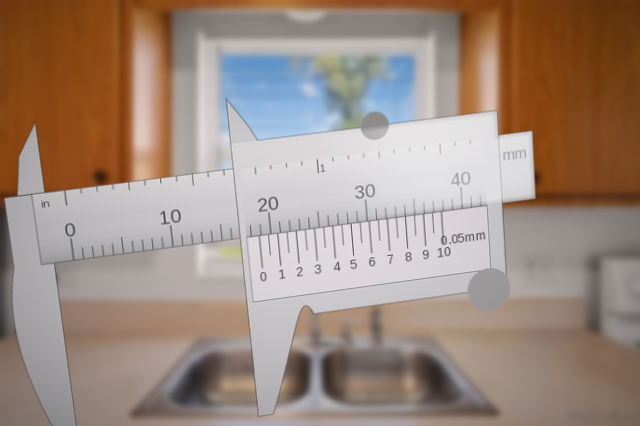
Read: 18.8 mm
